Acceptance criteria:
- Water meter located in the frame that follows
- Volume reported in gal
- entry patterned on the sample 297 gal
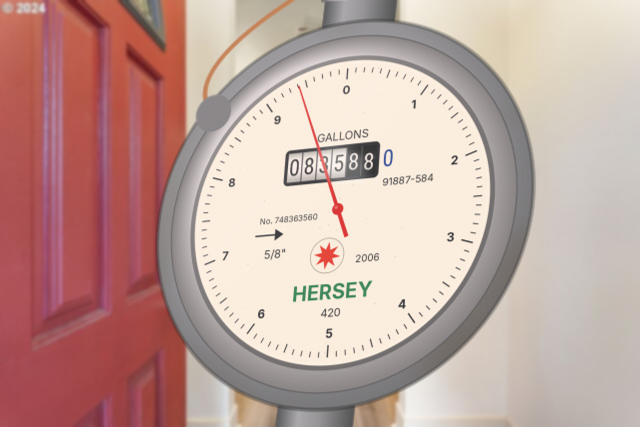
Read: 835879.4 gal
